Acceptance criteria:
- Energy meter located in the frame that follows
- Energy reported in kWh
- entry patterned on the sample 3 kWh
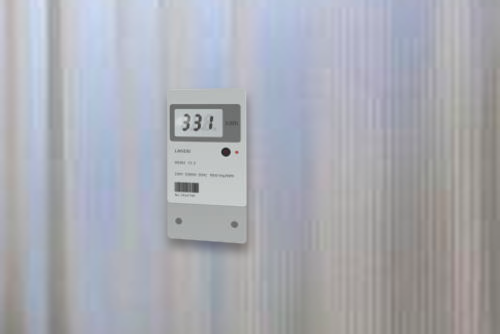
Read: 331 kWh
